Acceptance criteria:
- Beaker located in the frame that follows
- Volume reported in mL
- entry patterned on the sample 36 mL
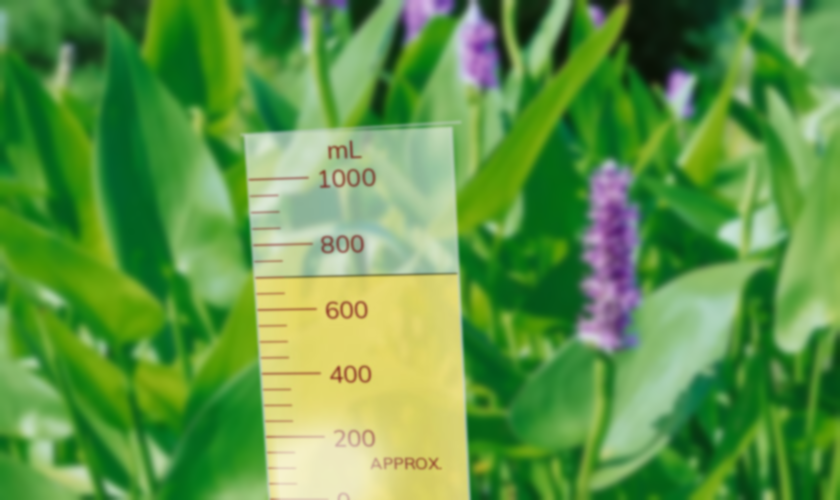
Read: 700 mL
